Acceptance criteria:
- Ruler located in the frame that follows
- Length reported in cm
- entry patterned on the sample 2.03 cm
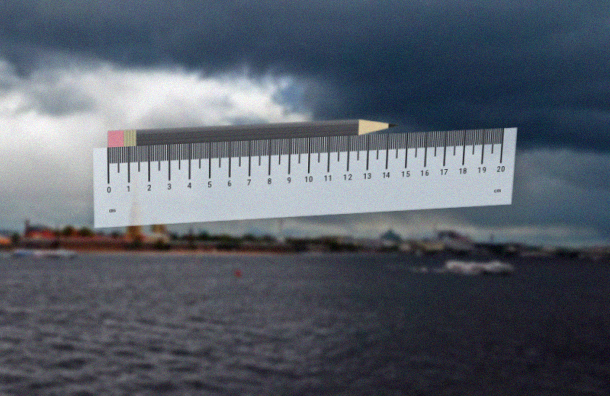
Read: 14.5 cm
